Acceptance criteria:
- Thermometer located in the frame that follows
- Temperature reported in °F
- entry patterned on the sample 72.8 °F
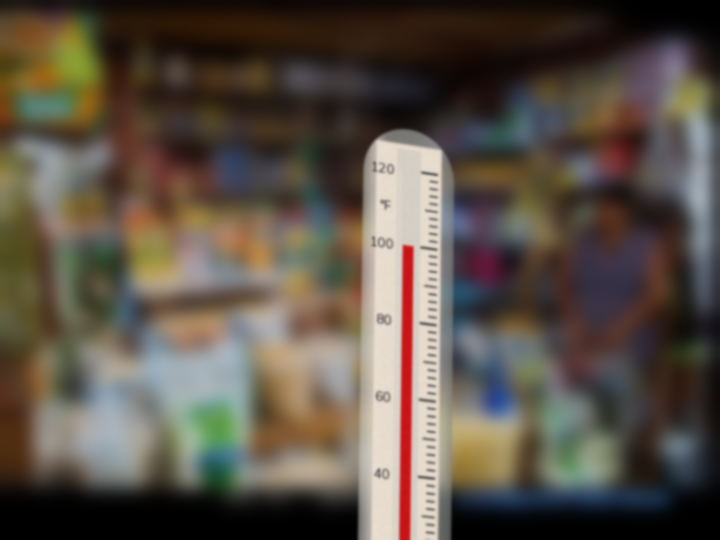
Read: 100 °F
